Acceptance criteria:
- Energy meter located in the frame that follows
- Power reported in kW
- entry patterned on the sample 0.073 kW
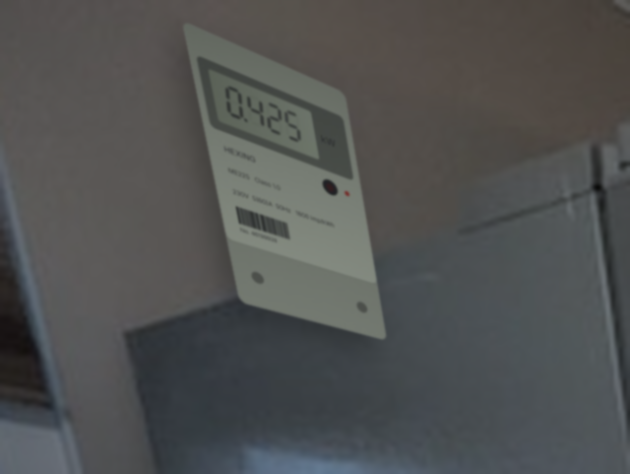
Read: 0.425 kW
